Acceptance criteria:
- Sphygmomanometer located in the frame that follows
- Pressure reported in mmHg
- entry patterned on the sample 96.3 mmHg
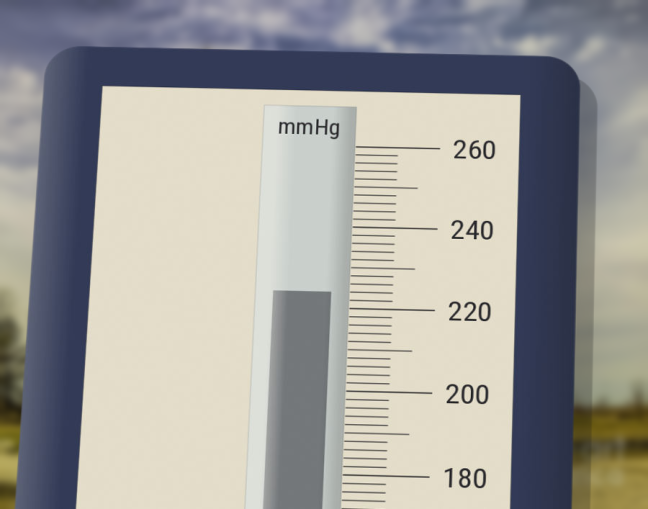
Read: 224 mmHg
